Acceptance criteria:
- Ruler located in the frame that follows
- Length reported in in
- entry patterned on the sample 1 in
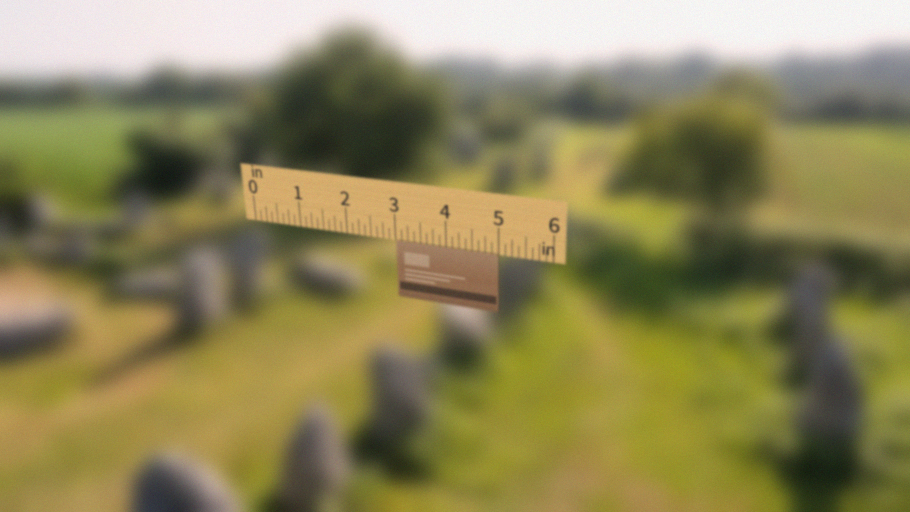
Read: 2 in
